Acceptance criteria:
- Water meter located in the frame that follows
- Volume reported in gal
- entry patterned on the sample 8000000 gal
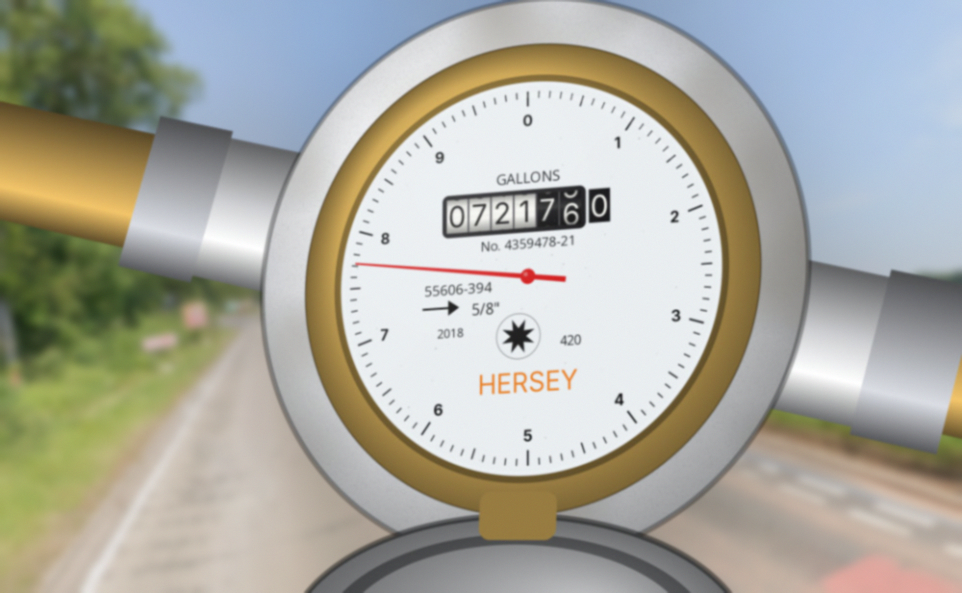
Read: 721757.7 gal
